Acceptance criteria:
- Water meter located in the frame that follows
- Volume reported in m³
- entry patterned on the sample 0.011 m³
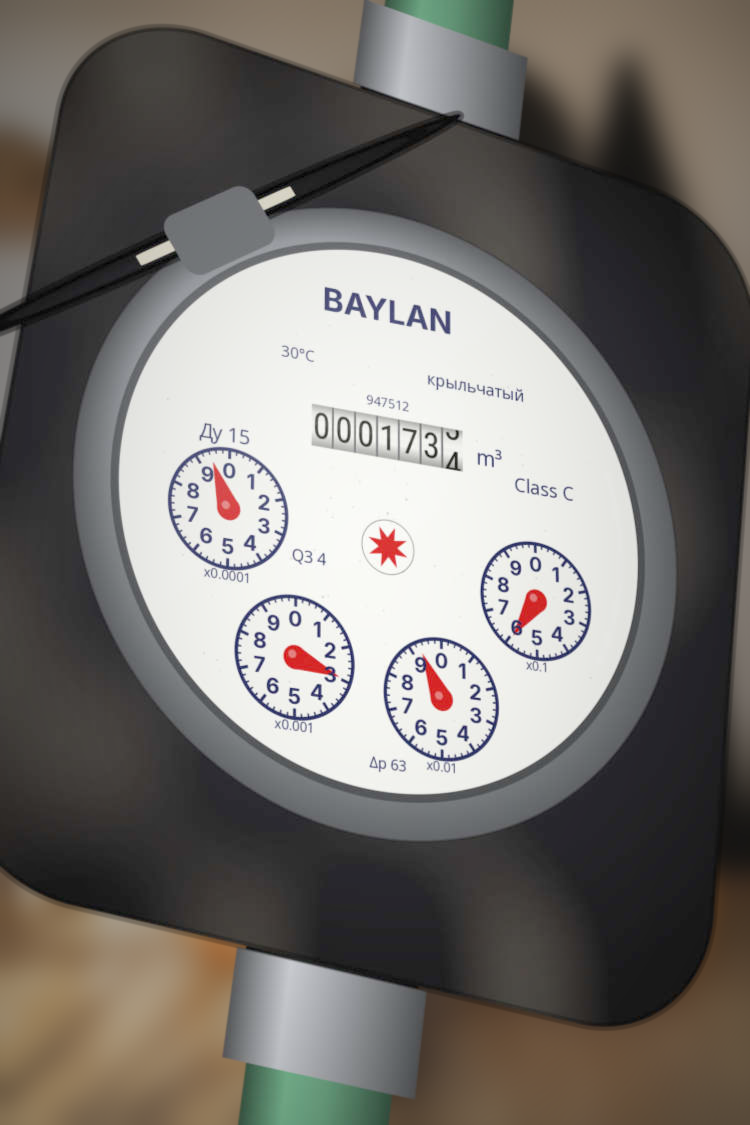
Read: 1733.5929 m³
